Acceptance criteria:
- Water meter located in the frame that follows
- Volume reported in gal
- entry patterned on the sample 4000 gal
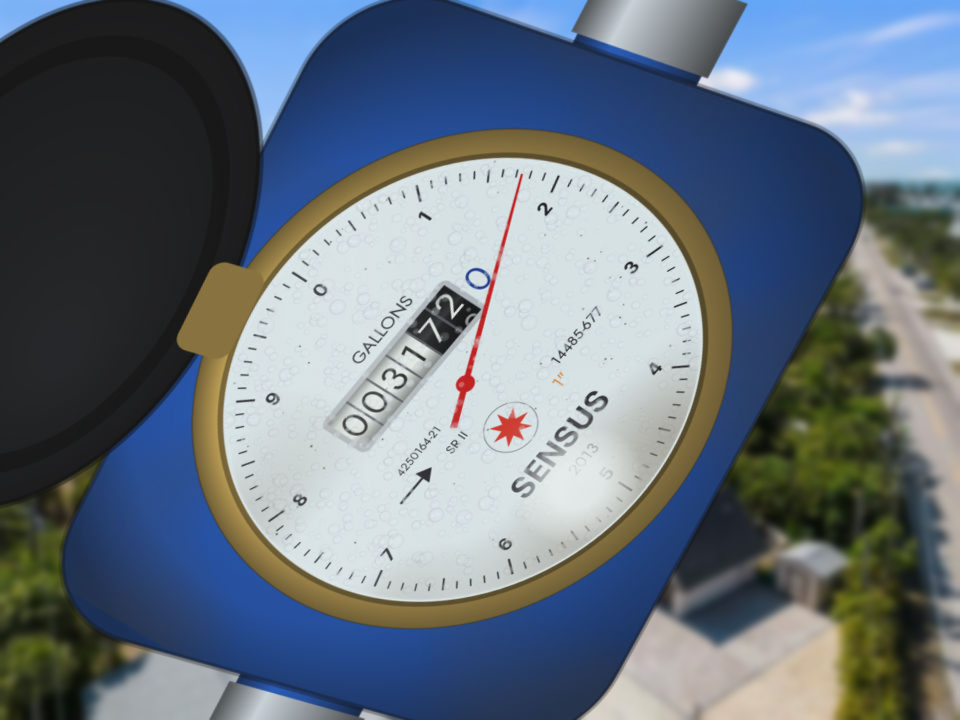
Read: 31721.7 gal
